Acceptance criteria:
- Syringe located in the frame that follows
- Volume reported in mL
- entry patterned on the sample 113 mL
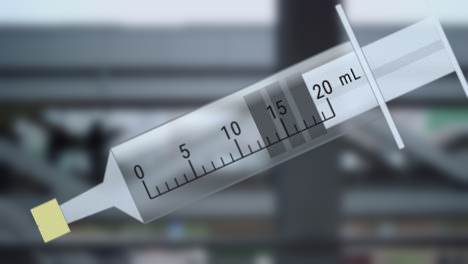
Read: 12.5 mL
